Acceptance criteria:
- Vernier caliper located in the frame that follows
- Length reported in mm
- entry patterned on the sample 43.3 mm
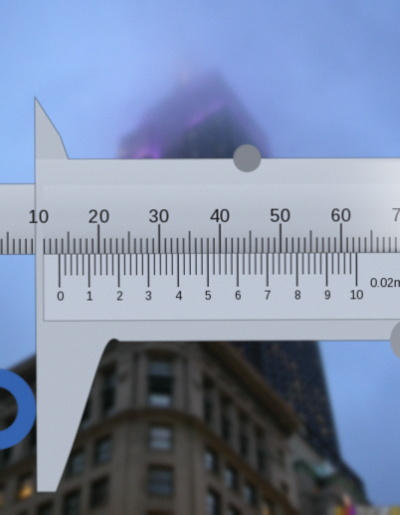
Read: 13.5 mm
